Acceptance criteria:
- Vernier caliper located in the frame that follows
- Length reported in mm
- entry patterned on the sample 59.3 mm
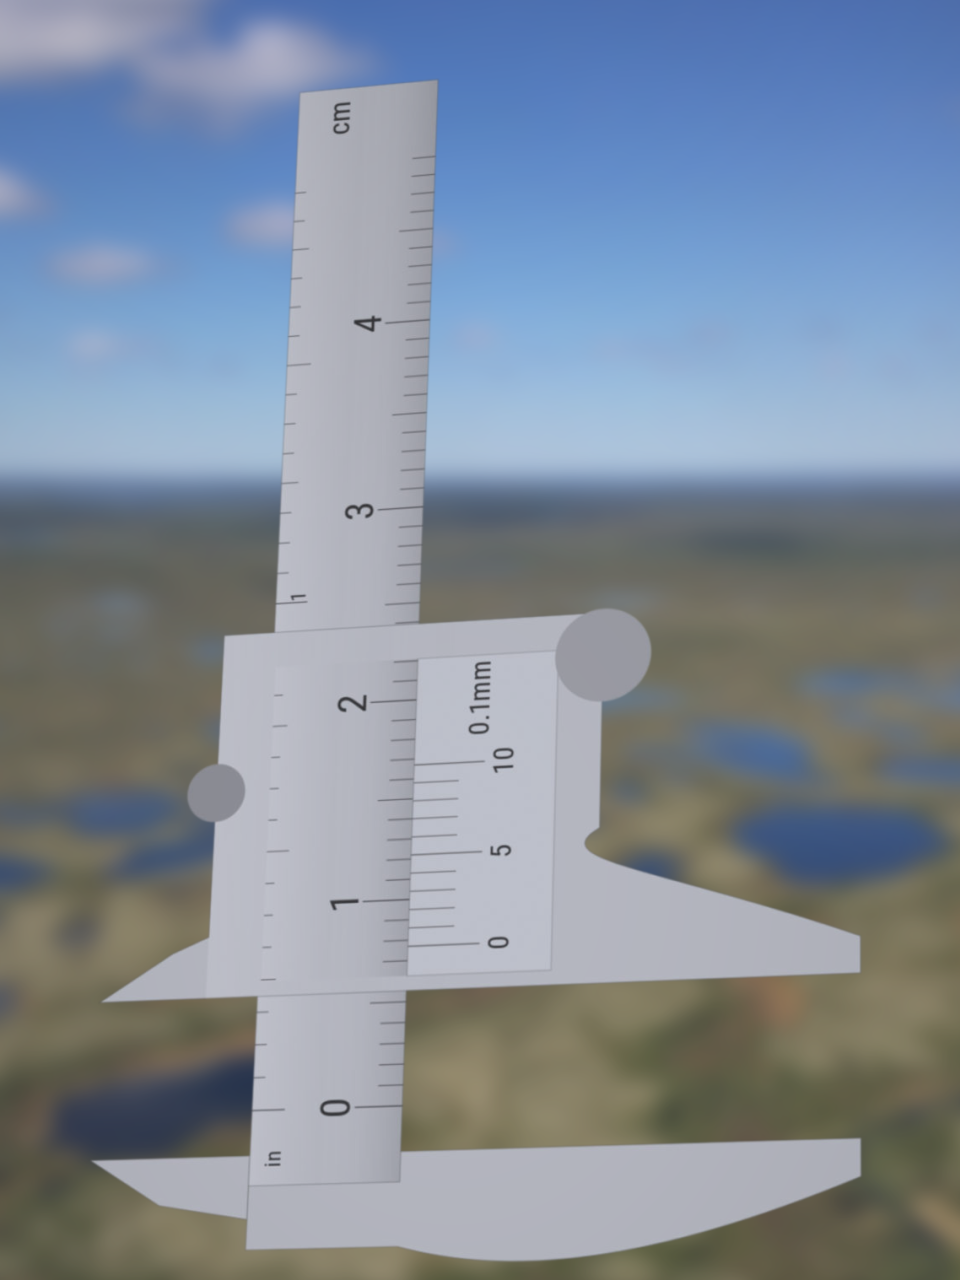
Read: 7.7 mm
